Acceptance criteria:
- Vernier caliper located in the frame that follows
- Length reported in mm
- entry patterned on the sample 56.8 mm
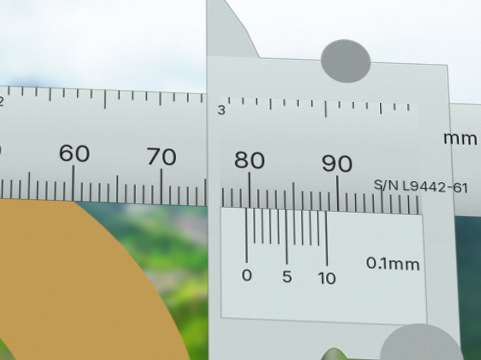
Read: 79.6 mm
